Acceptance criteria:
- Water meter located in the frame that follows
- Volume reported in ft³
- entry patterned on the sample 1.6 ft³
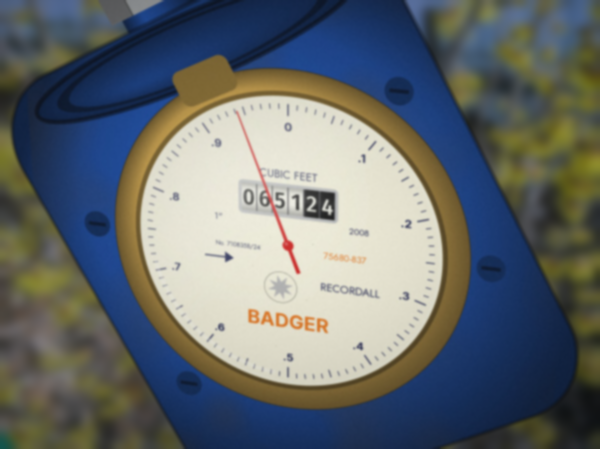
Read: 65123.94 ft³
